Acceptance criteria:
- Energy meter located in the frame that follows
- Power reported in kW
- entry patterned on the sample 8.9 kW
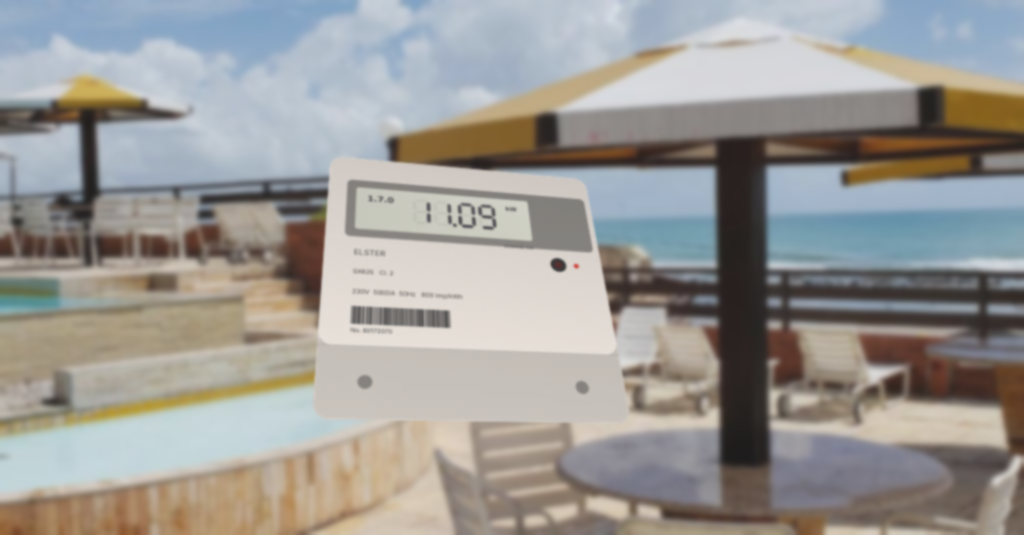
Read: 11.09 kW
